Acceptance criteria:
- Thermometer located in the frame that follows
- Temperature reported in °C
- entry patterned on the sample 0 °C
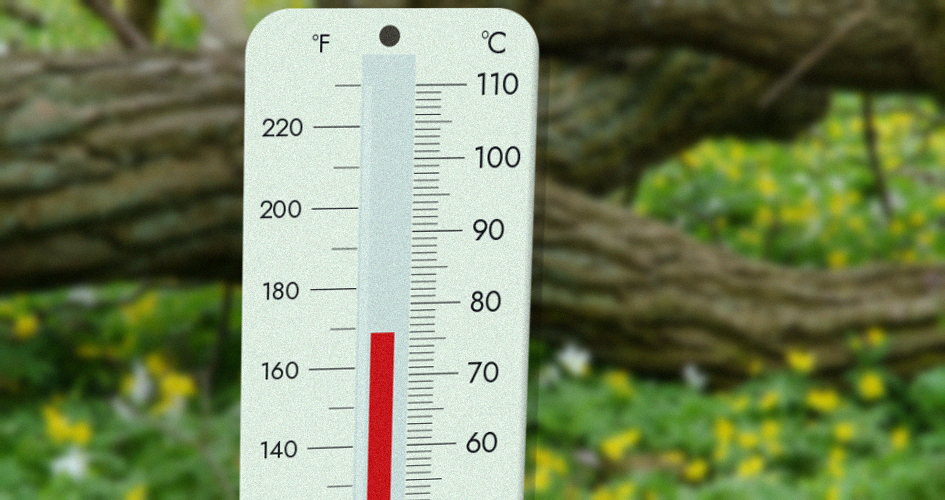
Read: 76 °C
